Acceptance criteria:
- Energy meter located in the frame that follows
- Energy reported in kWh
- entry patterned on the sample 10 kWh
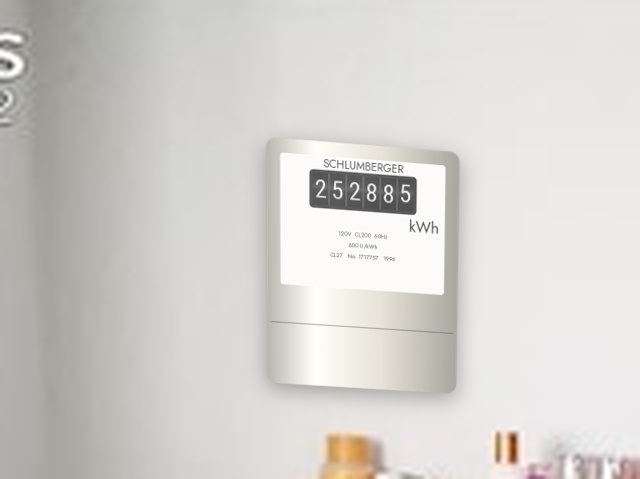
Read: 252885 kWh
